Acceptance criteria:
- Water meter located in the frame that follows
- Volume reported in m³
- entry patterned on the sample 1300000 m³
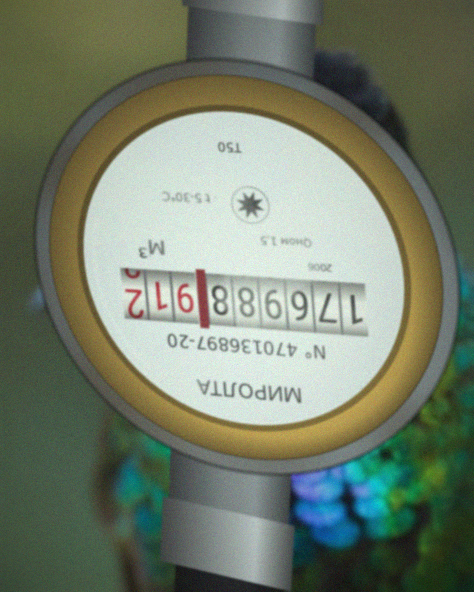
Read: 176988.912 m³
